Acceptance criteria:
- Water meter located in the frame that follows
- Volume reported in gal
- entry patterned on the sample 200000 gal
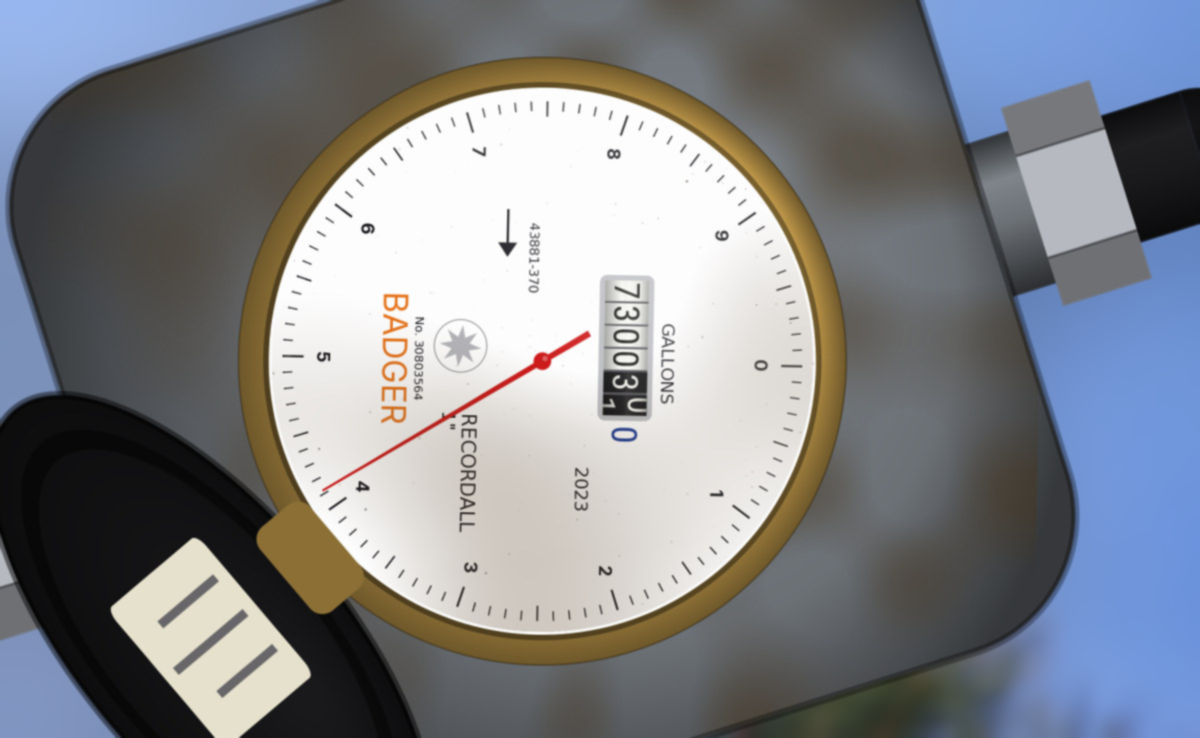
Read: 7300304.1 gal
